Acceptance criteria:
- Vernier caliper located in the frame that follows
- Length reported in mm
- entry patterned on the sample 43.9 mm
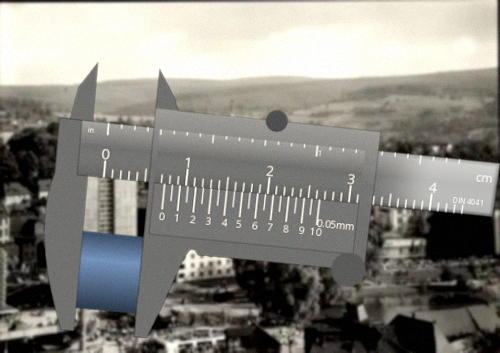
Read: 7.4 mm
